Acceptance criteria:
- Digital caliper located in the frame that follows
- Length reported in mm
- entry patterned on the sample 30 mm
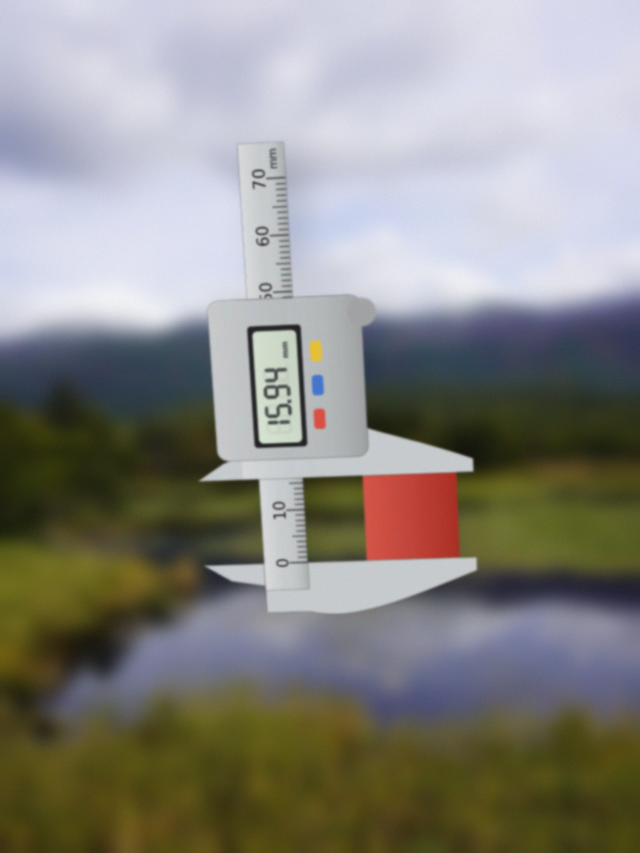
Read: 15.94 mm
